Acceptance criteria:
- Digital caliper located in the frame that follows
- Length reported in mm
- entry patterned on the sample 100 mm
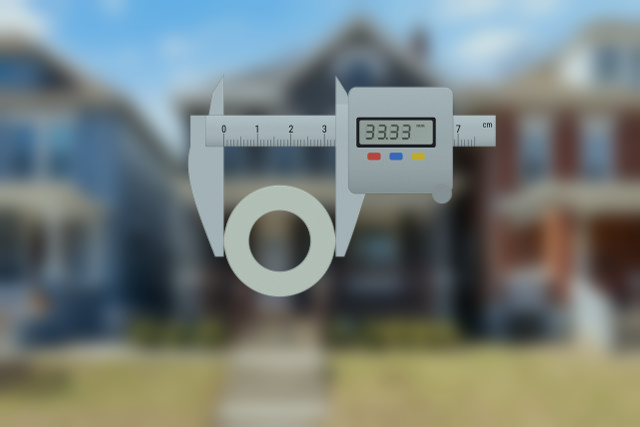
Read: 33.33 mm
